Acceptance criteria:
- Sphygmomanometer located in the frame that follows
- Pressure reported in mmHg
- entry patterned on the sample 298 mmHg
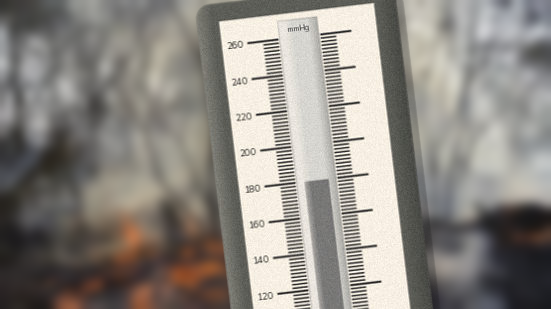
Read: 180 mmHg
